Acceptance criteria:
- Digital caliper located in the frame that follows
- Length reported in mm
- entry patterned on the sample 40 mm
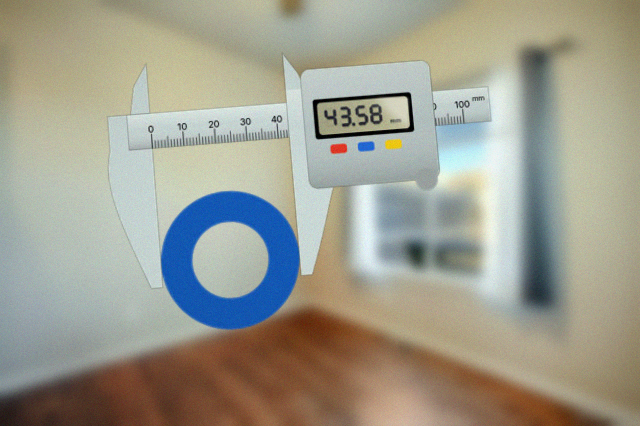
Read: 43.58 mm
